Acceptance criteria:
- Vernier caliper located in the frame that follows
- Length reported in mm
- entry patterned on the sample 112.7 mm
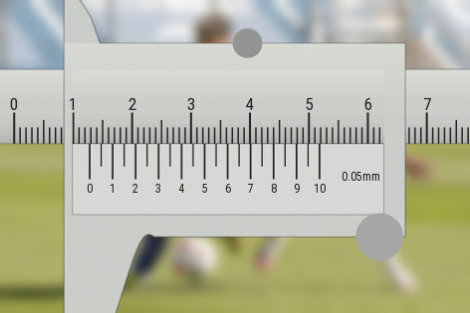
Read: 12.8 mm
